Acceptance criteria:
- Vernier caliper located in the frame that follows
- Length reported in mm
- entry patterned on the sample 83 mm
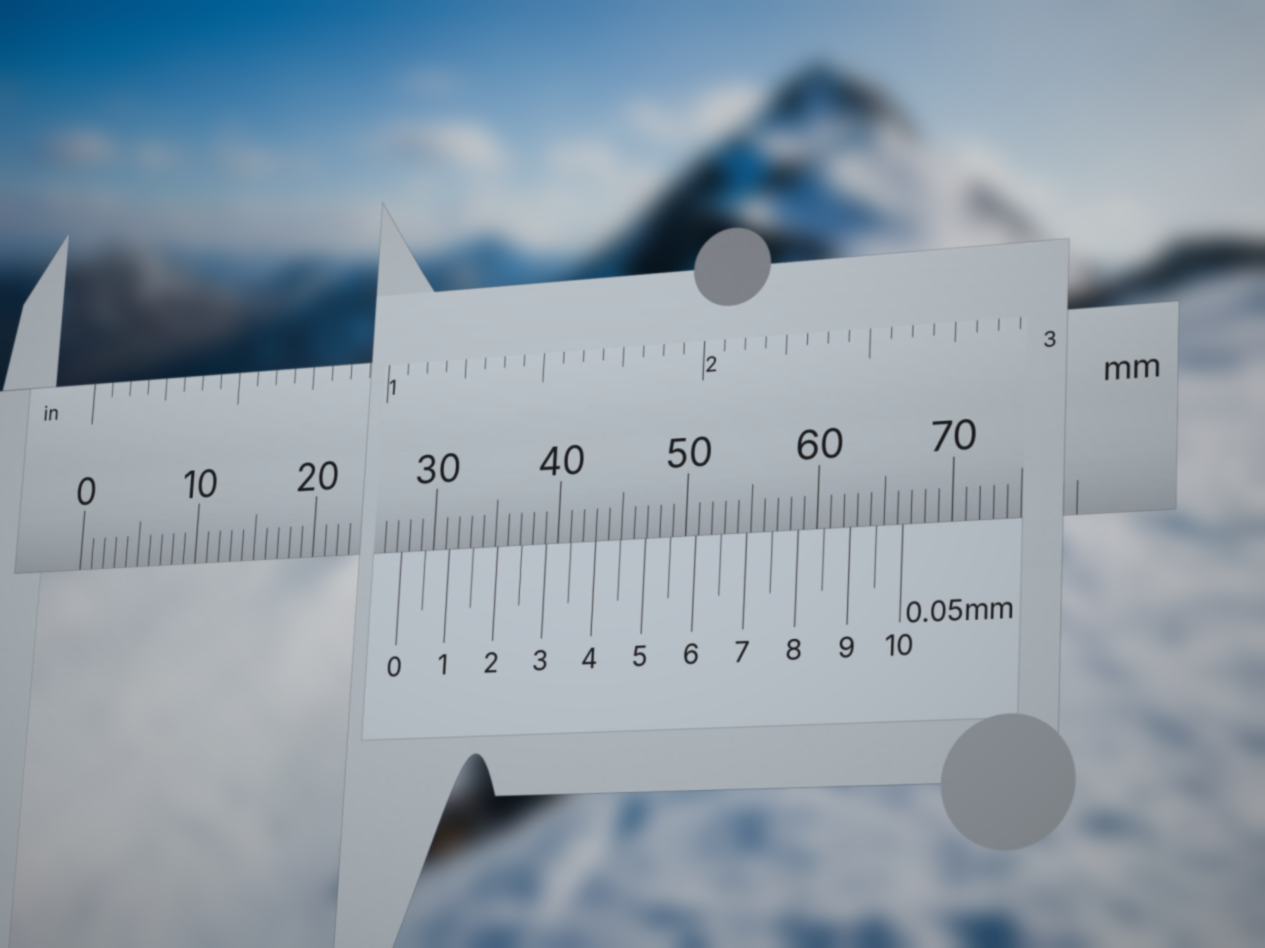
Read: 27.4 mm
